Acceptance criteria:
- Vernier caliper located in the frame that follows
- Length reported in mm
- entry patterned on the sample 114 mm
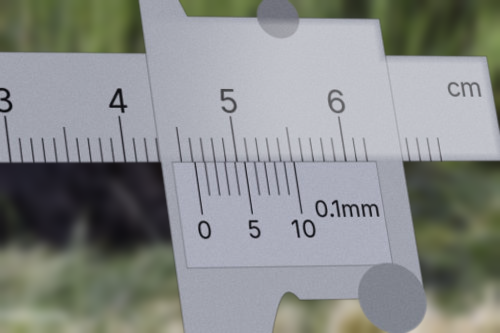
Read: 46.2 mm
